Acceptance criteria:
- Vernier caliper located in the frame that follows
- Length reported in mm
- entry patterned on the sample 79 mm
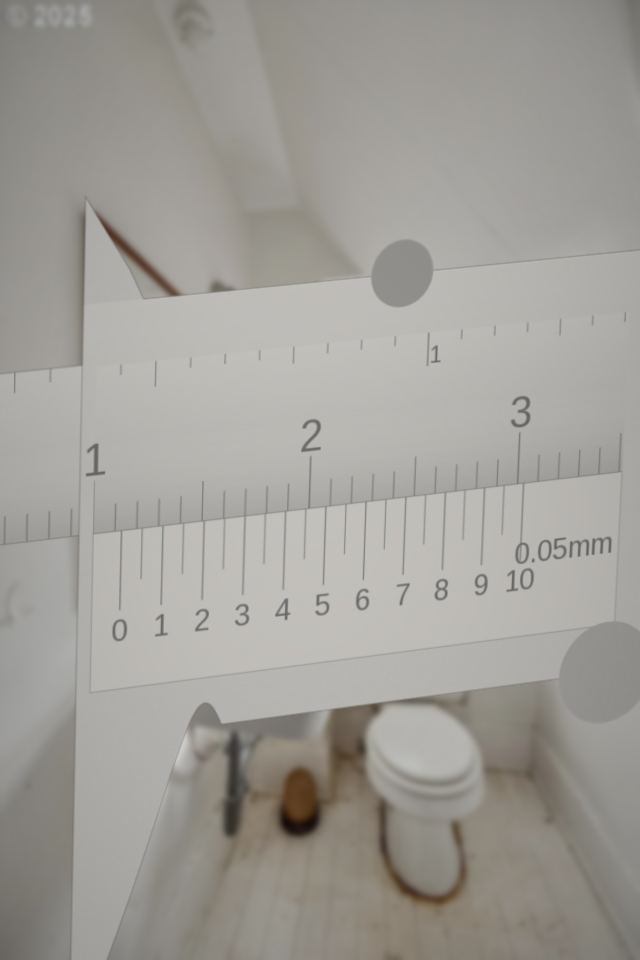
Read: 11.3 mm
